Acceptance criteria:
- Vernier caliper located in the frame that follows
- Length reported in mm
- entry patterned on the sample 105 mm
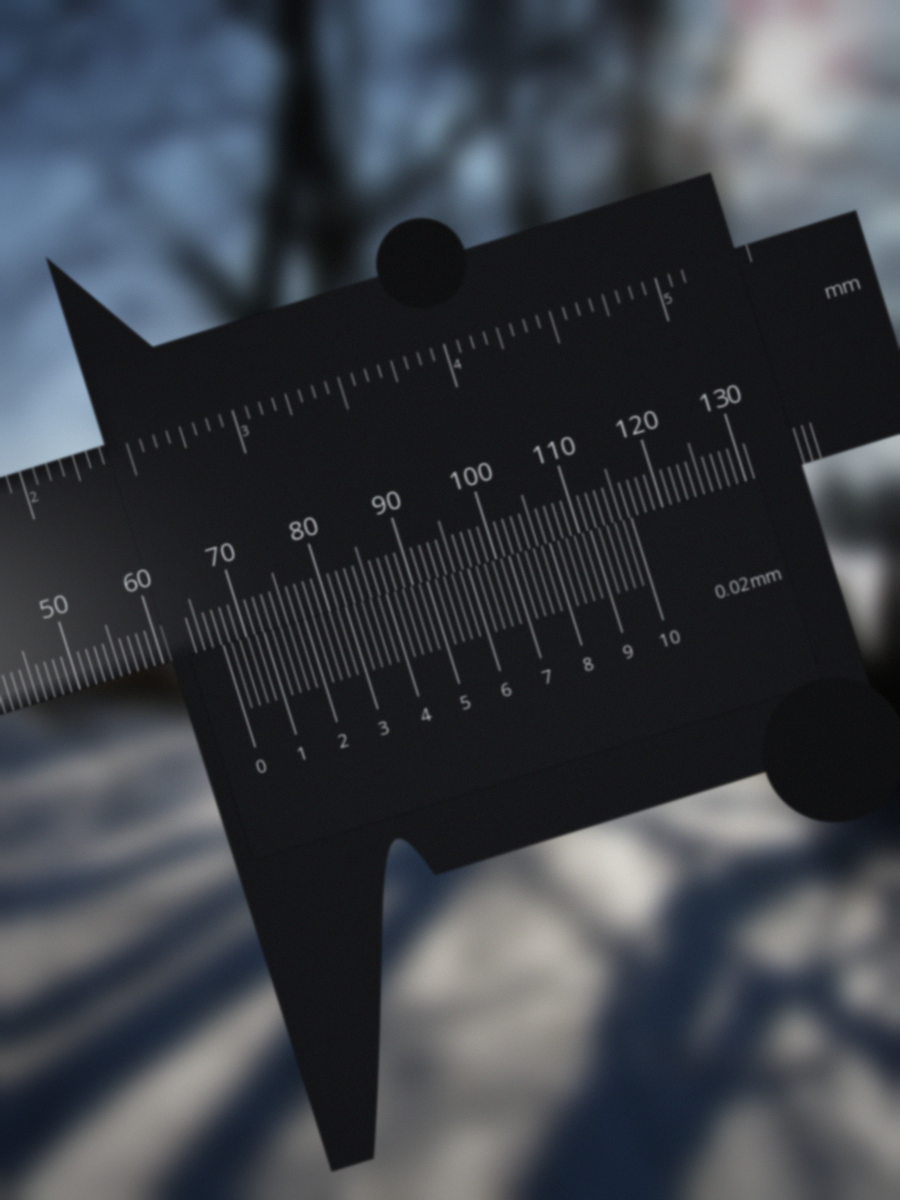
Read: 67.2 mm
